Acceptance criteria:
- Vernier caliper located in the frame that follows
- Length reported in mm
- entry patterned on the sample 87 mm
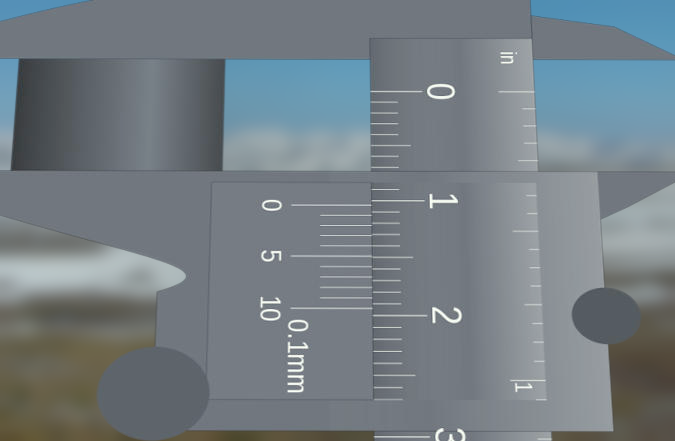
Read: 10.4 mm
